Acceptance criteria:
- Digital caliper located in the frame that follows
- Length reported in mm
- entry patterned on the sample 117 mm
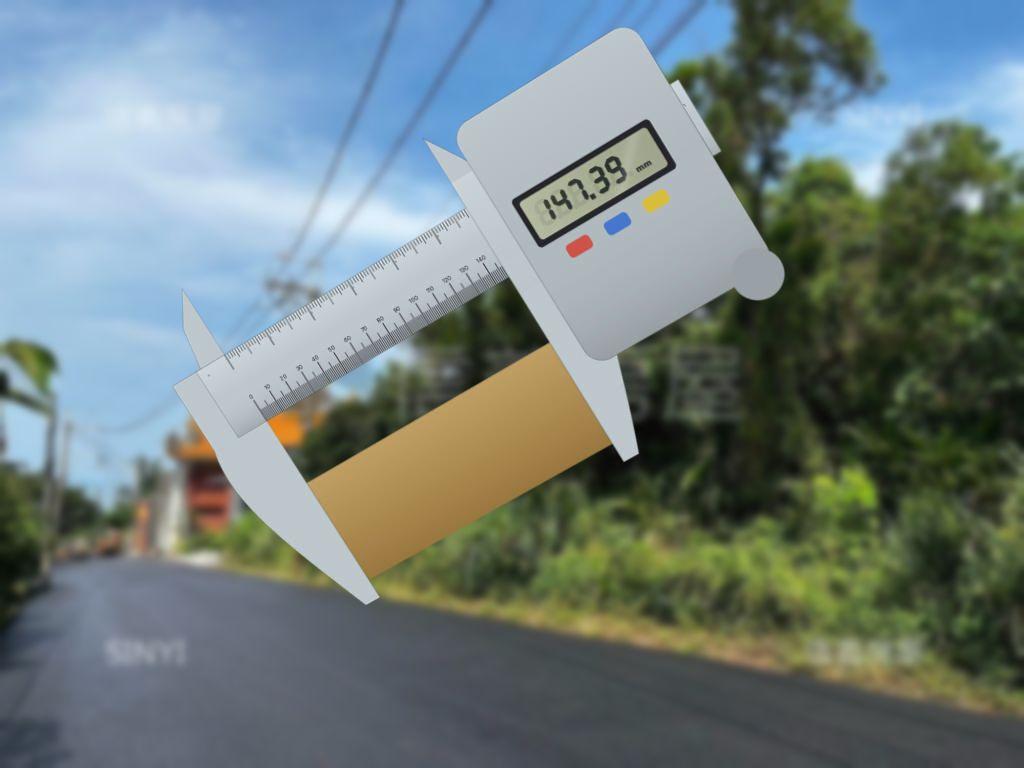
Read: 147.39 mm
